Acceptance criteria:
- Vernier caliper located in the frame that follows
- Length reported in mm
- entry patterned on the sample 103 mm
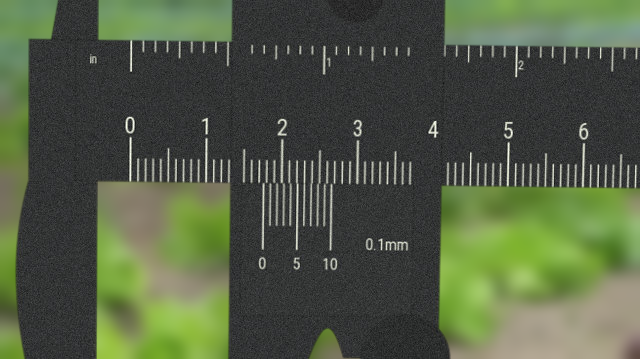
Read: 17.6 mm
